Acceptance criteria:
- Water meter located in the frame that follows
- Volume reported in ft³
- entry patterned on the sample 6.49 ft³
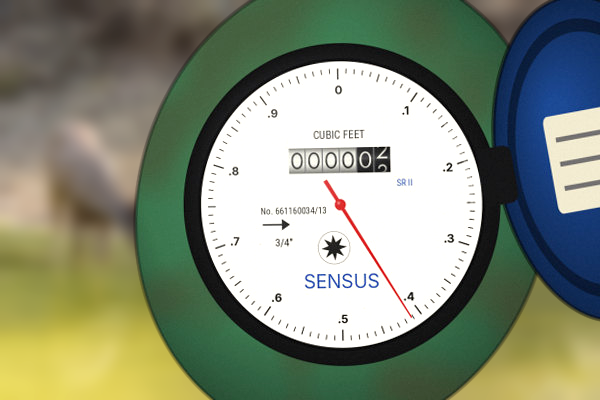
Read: 2.41 ft³
